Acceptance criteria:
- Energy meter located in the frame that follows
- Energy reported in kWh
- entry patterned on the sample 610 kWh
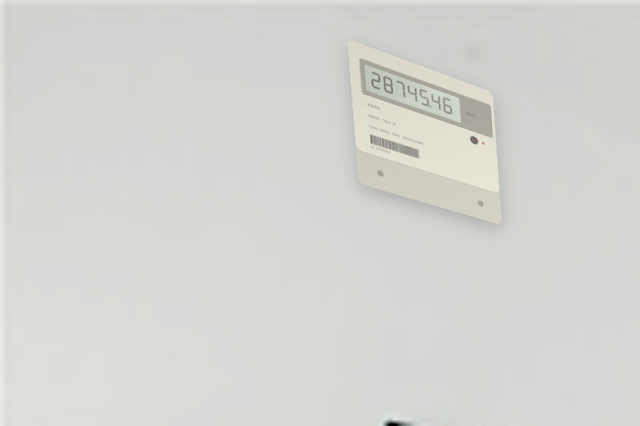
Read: 28745.46 kWh
